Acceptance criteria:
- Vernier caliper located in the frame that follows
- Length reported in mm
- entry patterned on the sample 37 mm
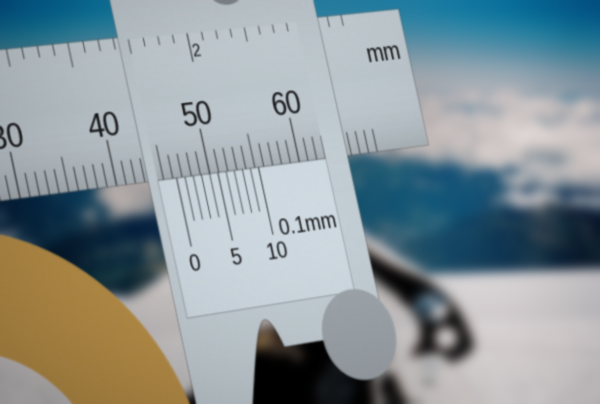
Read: 46.4 mm
